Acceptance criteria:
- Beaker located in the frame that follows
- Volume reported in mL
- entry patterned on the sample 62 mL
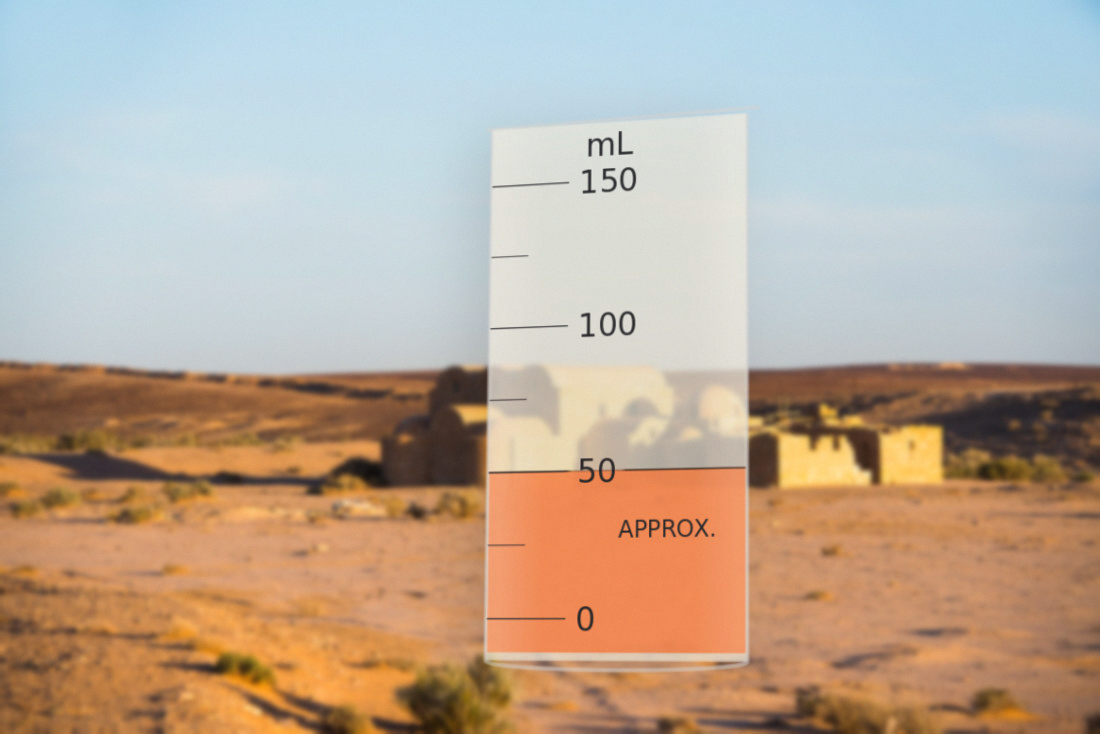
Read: 50 mL
